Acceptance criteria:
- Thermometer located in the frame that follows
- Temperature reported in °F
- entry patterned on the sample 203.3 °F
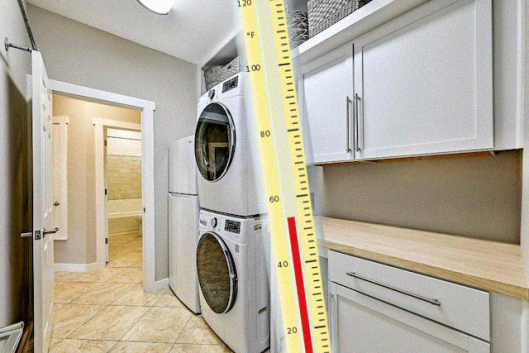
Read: 54 °F
